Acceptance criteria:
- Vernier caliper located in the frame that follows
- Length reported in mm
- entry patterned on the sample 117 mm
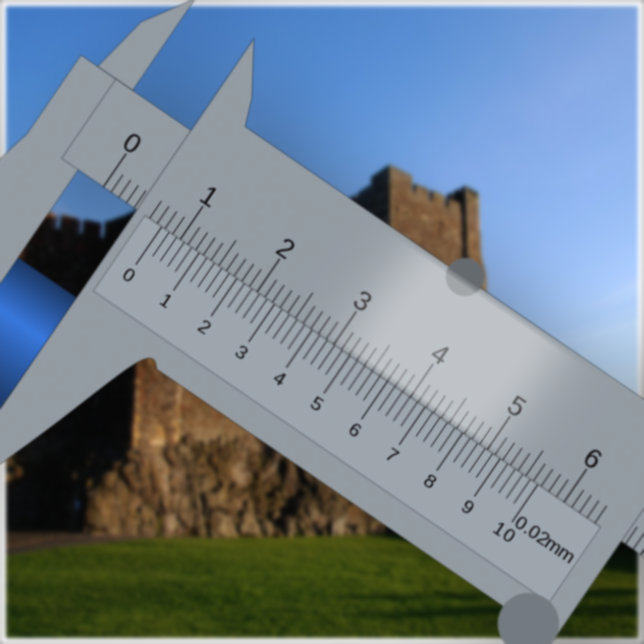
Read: 7.6 mm
